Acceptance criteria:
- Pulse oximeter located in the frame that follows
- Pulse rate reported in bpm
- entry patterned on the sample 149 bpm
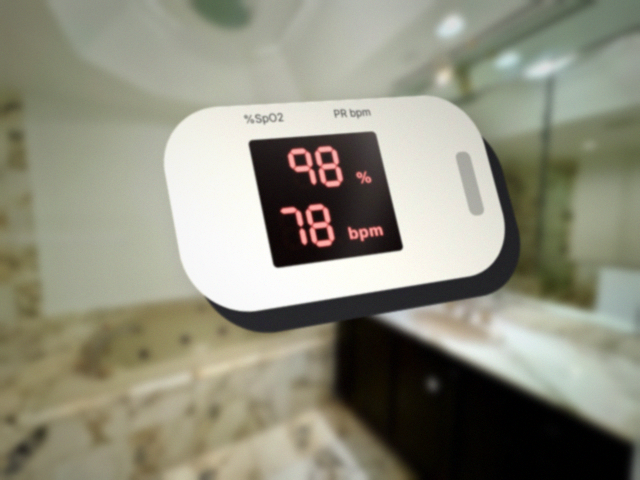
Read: 78 bpm
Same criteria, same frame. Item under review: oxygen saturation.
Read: 98 %
